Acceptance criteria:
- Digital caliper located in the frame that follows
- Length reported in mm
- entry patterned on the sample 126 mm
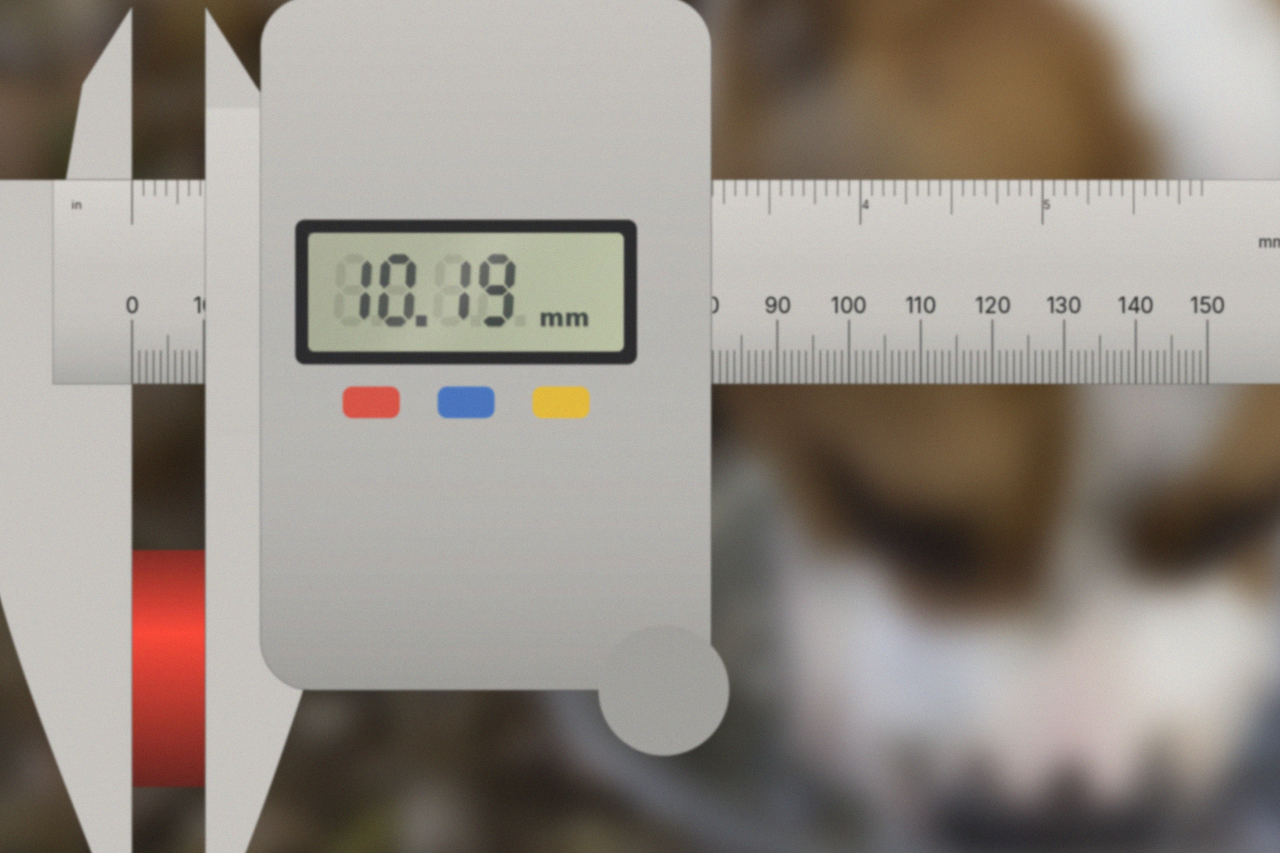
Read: 10.19 mm
